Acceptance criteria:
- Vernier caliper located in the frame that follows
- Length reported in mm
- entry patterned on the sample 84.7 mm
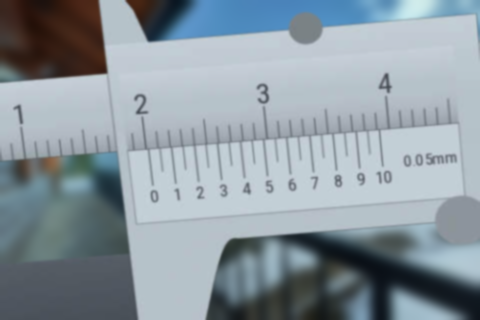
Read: 20.2 mm
